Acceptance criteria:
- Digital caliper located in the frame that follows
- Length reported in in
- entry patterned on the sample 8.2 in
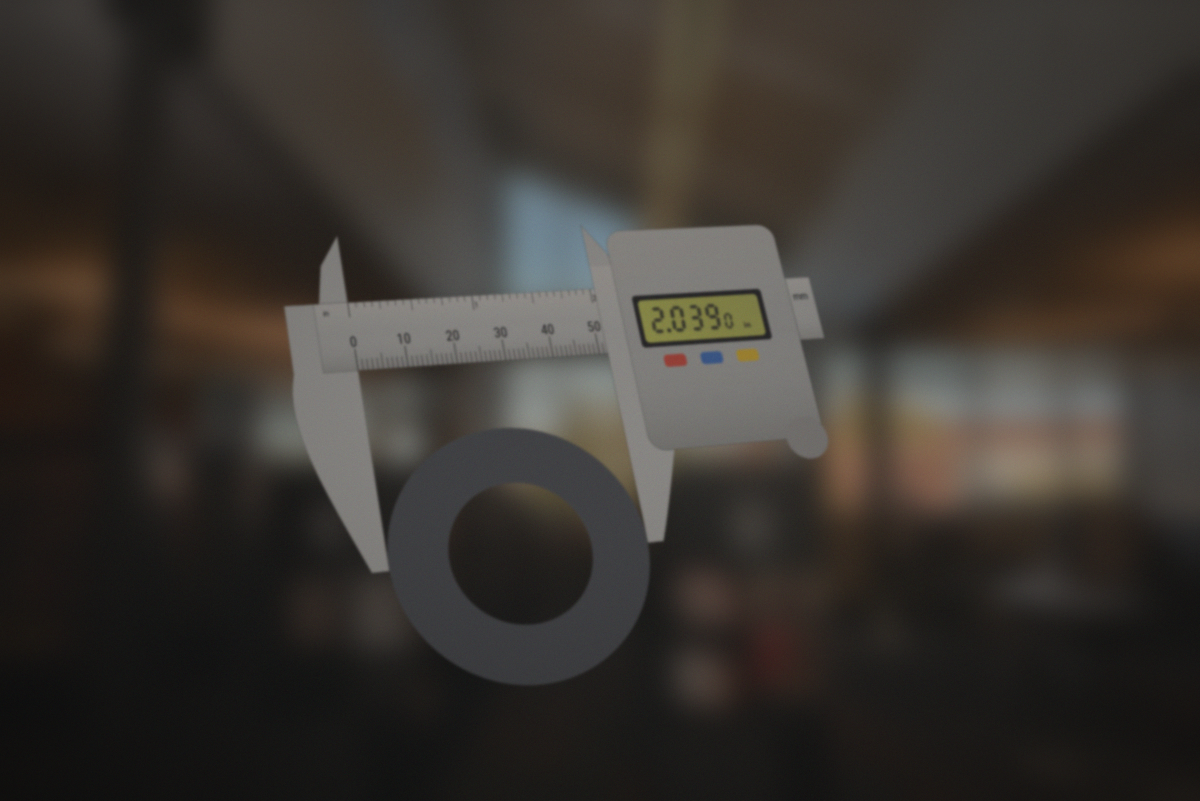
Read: 2.0390 in
